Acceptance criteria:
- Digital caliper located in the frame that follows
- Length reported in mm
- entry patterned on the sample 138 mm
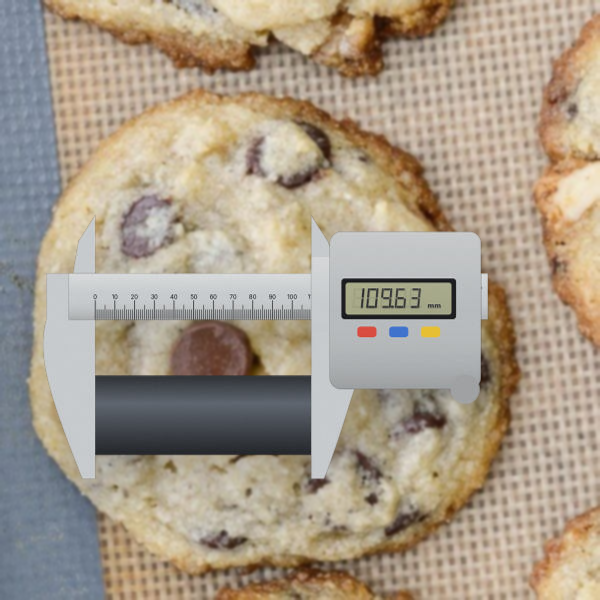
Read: 109.63 mm
